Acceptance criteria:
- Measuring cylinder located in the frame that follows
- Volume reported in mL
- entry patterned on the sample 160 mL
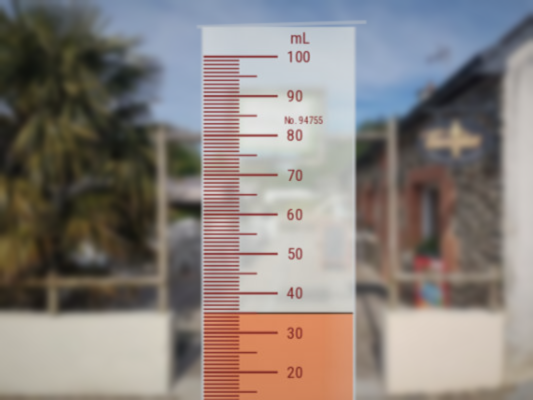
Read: 35 mL
